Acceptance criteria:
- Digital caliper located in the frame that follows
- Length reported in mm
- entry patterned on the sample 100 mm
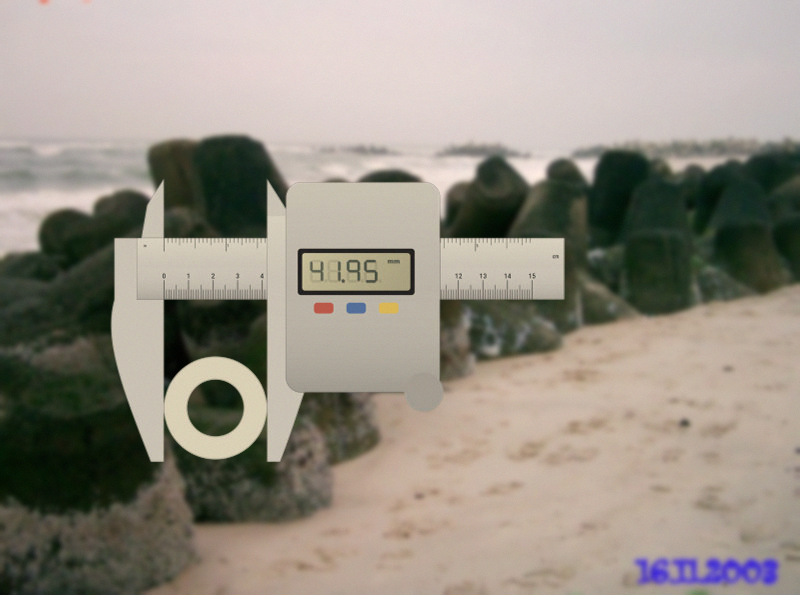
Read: 41.95 mm
